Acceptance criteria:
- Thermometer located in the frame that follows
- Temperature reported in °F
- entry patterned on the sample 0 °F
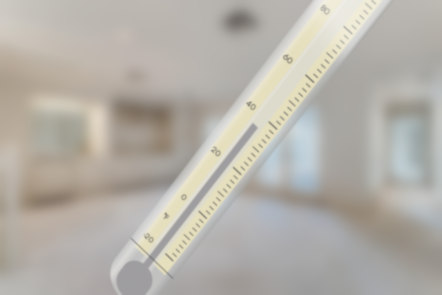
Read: 36 °F
